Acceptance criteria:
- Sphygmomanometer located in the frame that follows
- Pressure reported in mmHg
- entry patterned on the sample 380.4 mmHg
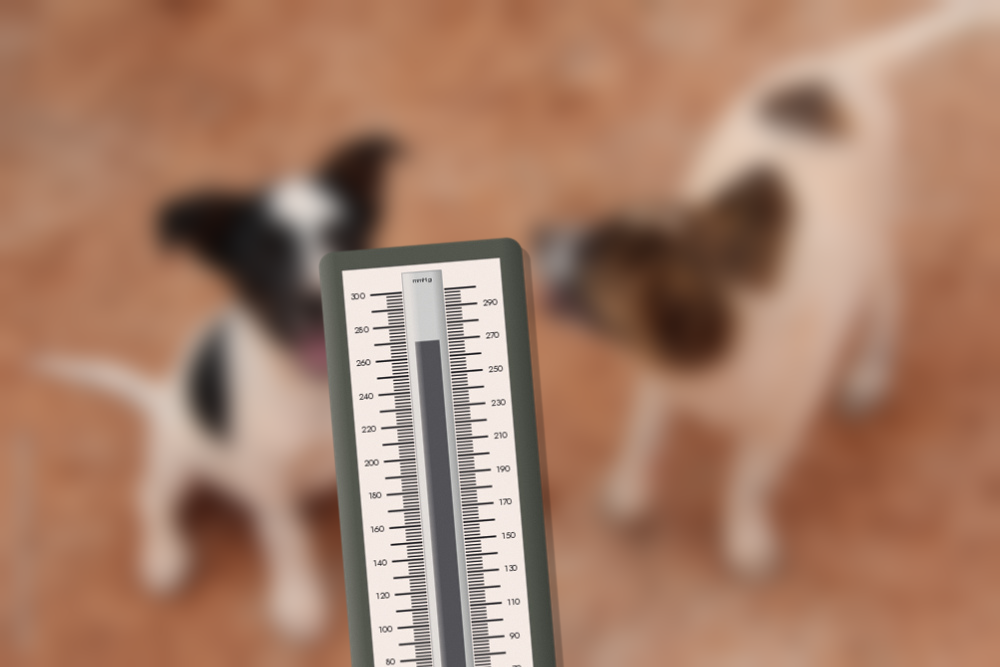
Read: 270 mmHg
